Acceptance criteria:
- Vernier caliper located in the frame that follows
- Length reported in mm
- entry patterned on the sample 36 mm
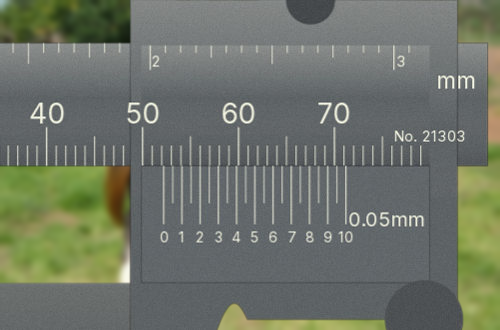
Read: 52.2 mm
